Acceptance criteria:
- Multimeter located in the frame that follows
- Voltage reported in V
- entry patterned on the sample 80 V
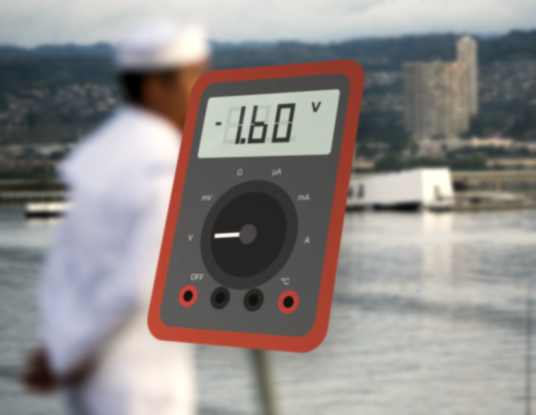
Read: -1.60 V
